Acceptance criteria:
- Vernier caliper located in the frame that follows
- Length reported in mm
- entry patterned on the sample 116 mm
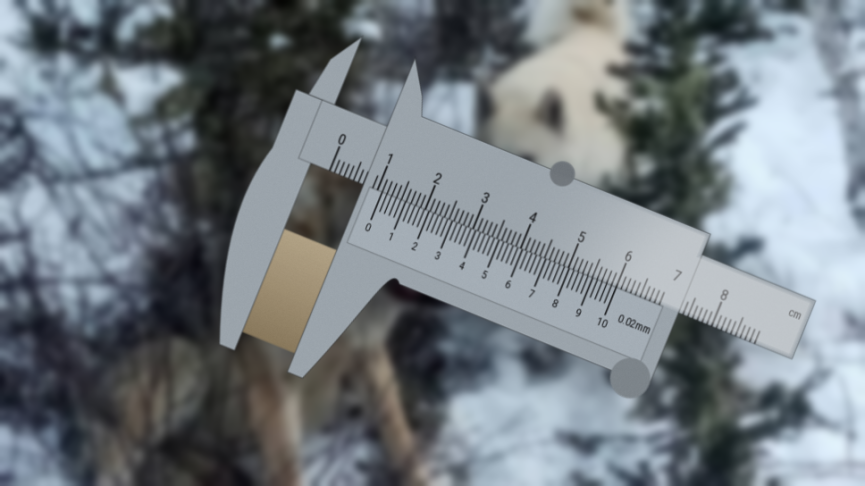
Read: 11.0 mm
